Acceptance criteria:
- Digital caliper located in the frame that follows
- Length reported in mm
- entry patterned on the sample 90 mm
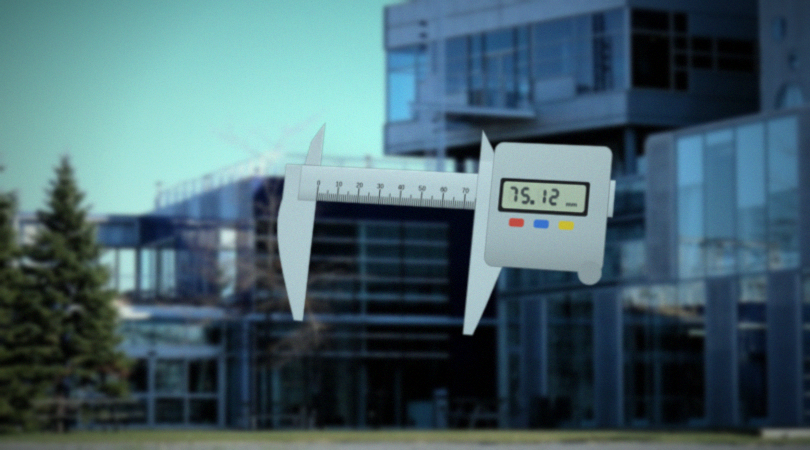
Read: 75.12 mm
